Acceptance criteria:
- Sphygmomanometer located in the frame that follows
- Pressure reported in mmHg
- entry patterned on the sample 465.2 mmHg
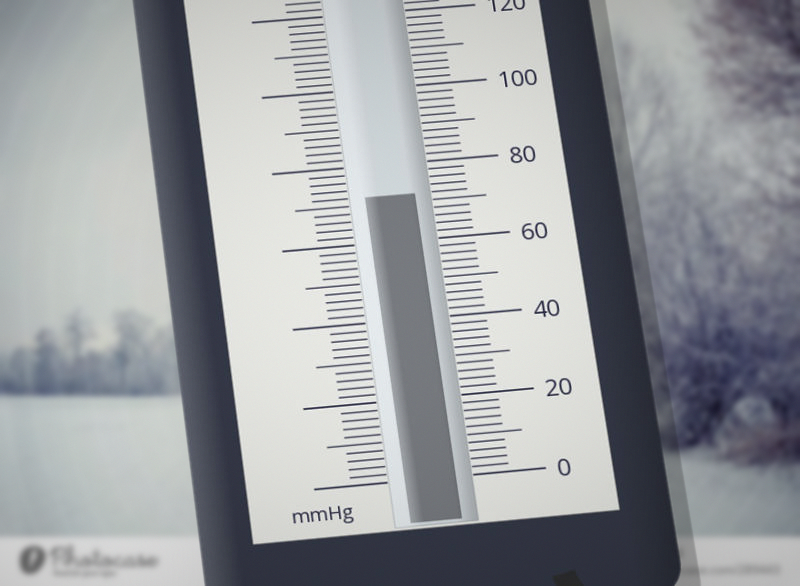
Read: 72 mmHg
